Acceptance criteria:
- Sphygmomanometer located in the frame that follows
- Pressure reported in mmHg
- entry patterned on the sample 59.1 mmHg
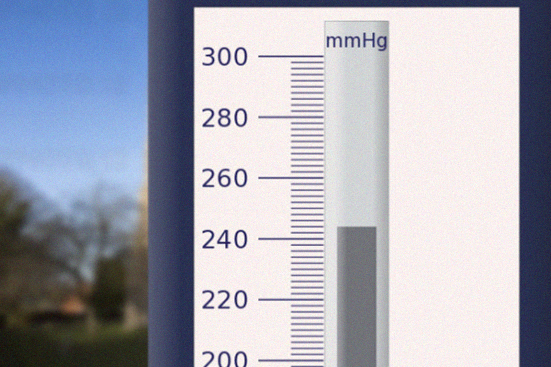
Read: 244 mmHg
